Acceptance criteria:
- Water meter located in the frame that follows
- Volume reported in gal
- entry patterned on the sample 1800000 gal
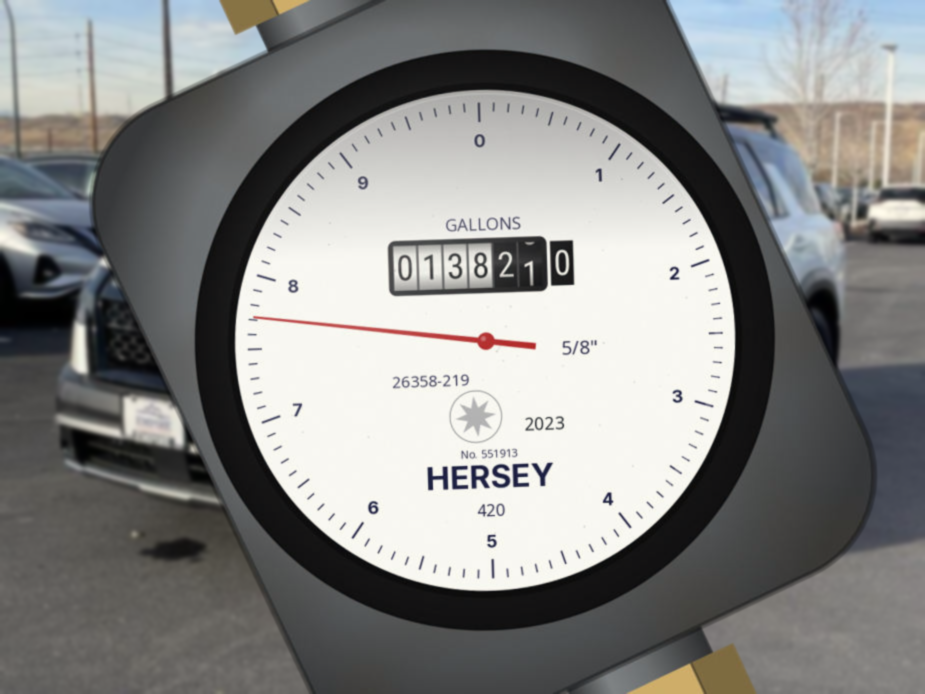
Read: 138207.7 gal
